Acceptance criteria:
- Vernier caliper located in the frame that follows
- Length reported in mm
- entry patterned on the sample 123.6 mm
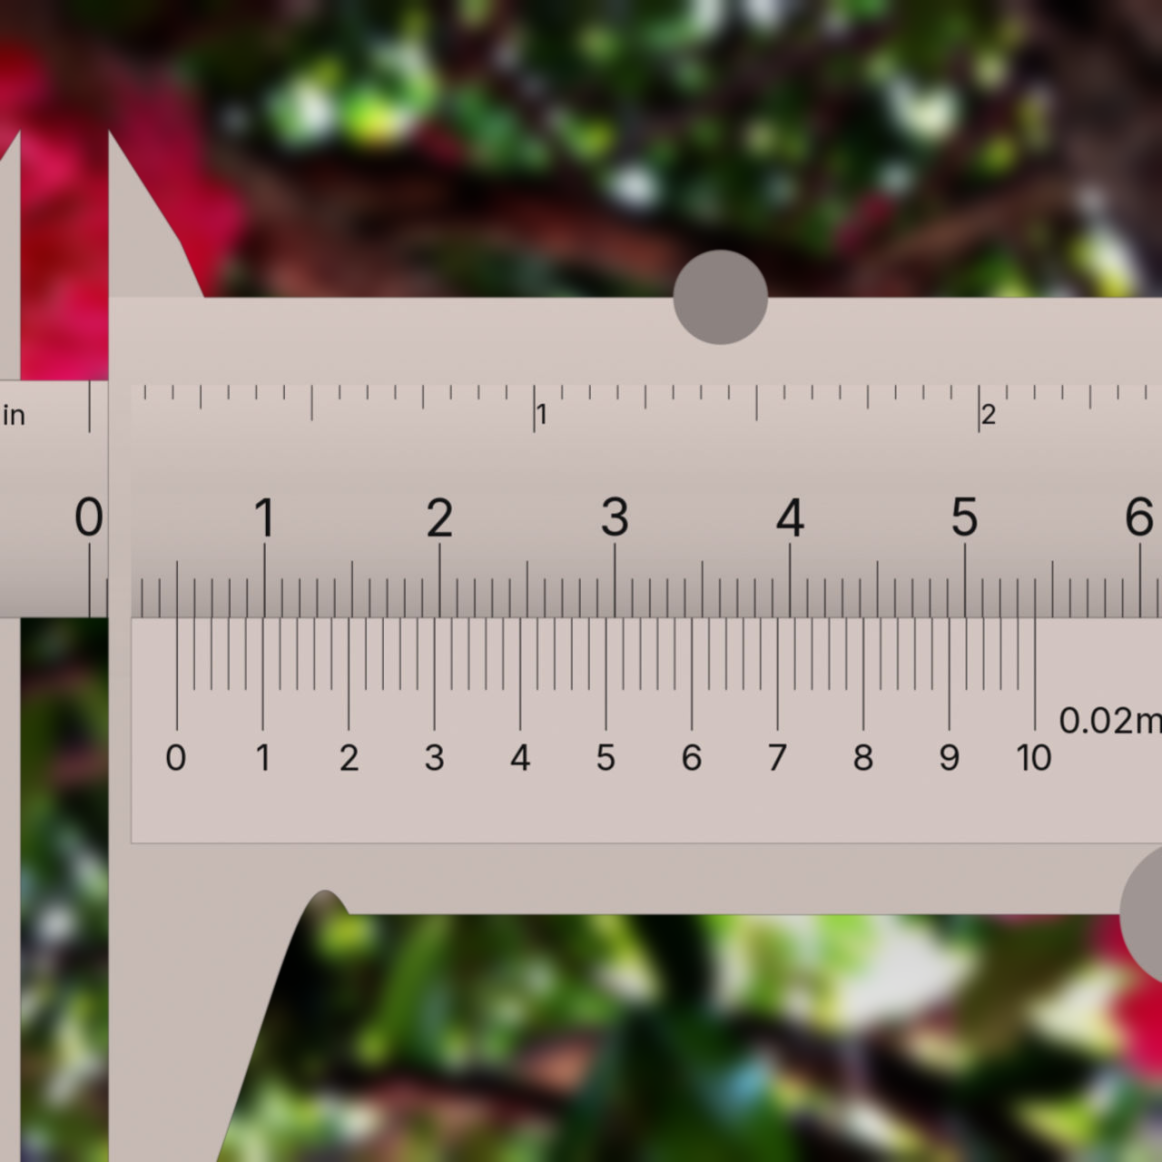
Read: 5.0 mm
